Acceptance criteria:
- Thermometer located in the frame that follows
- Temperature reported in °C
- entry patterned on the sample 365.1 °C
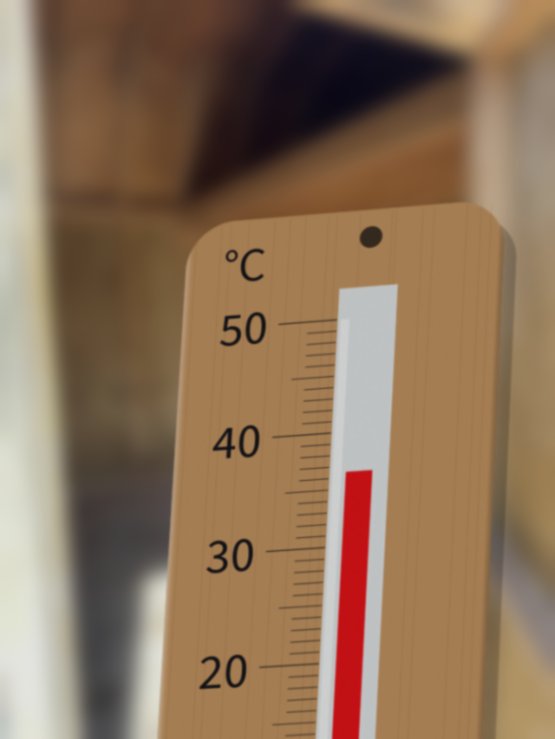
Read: 36.5 °C
